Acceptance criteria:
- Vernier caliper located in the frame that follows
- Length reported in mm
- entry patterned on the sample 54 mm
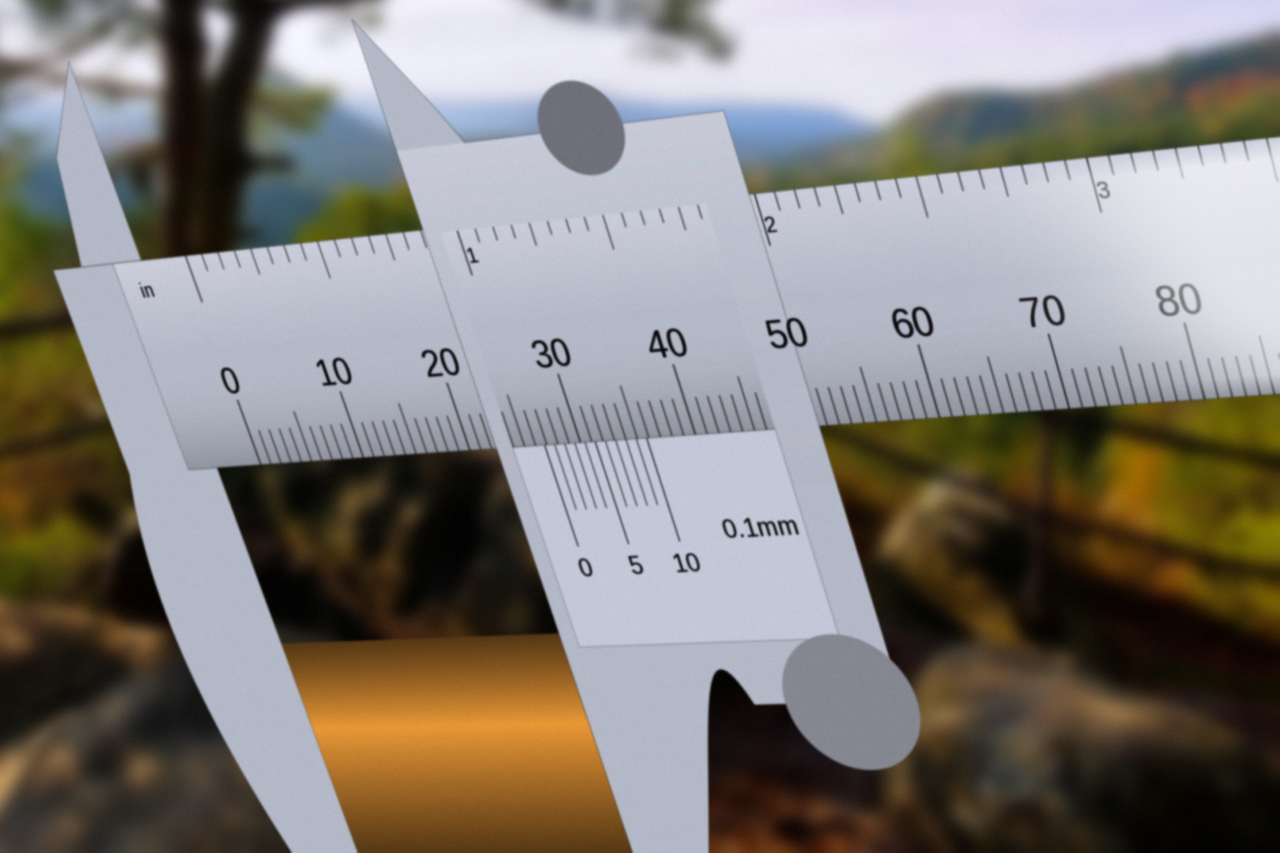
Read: 26.8 mm
